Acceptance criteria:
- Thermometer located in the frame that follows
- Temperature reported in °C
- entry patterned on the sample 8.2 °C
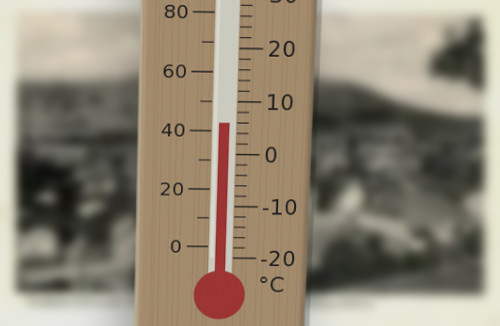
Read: 6 °C
